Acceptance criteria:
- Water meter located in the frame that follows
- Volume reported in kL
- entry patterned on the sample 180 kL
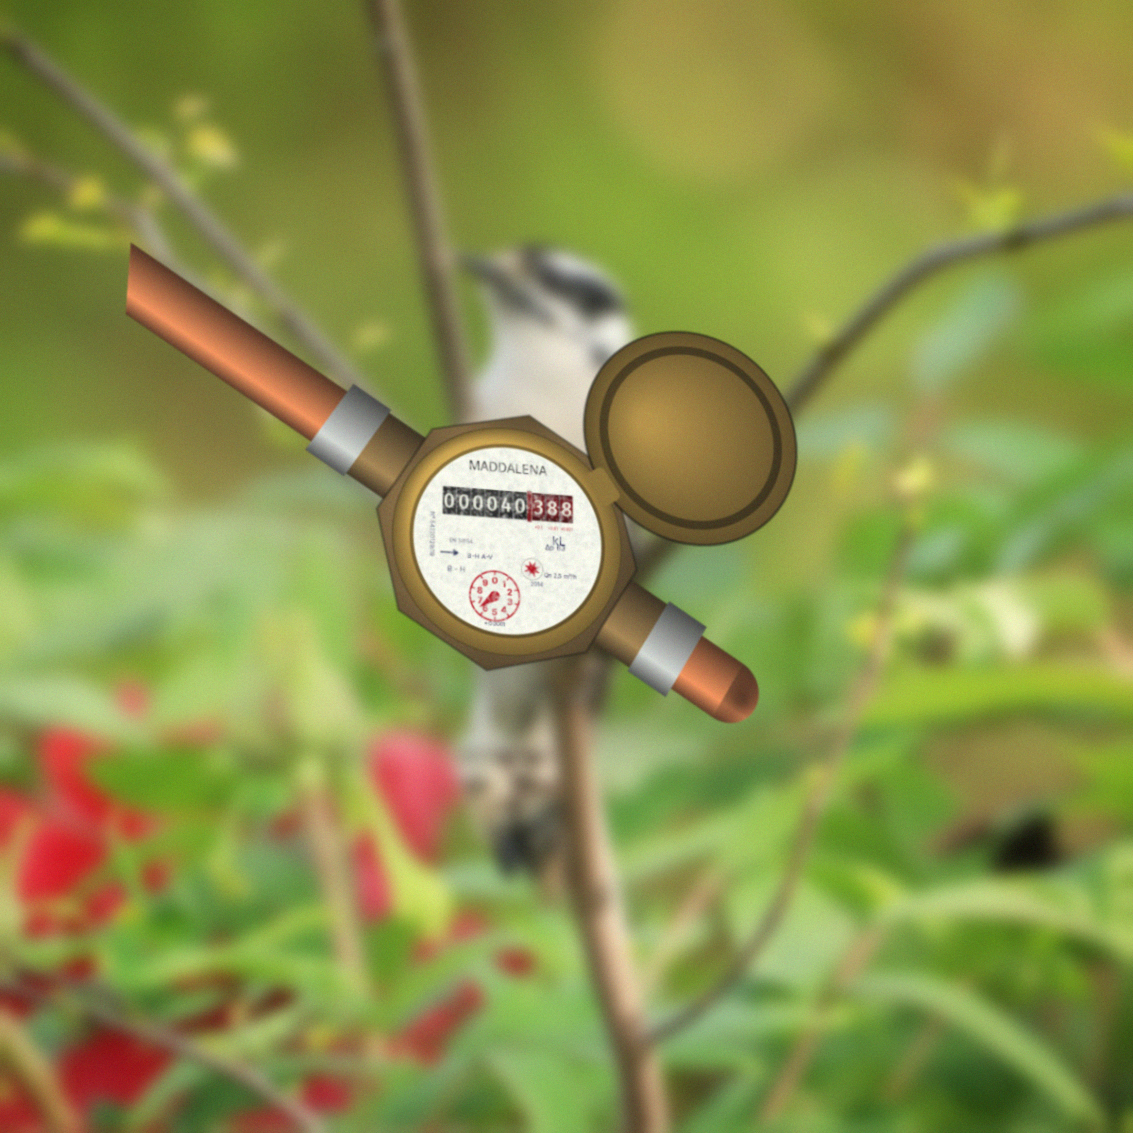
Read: 40.3886 kL
